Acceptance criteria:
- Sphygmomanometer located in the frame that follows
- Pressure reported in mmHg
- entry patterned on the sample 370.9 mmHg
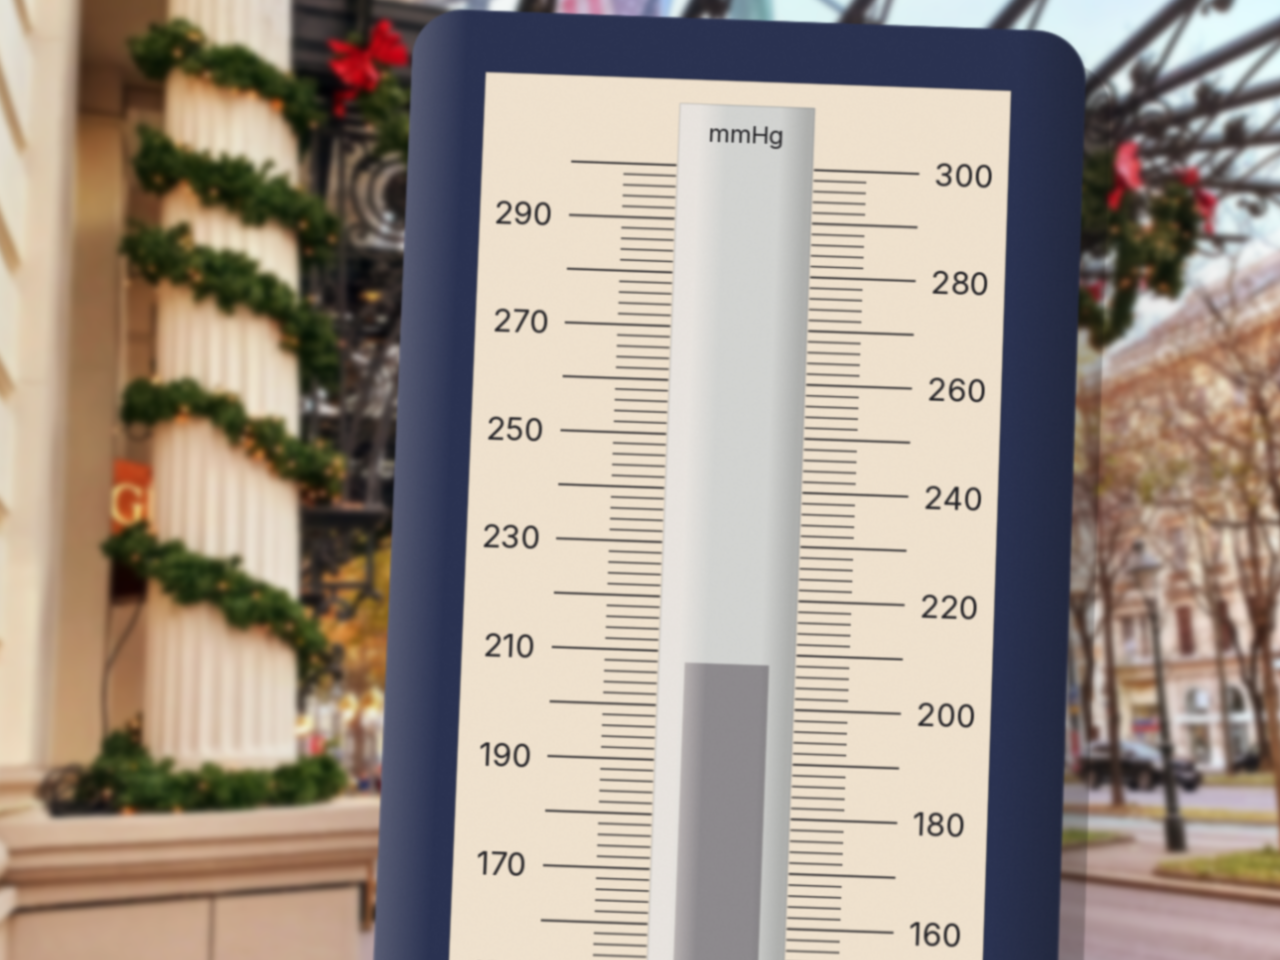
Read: 208 mmHg
